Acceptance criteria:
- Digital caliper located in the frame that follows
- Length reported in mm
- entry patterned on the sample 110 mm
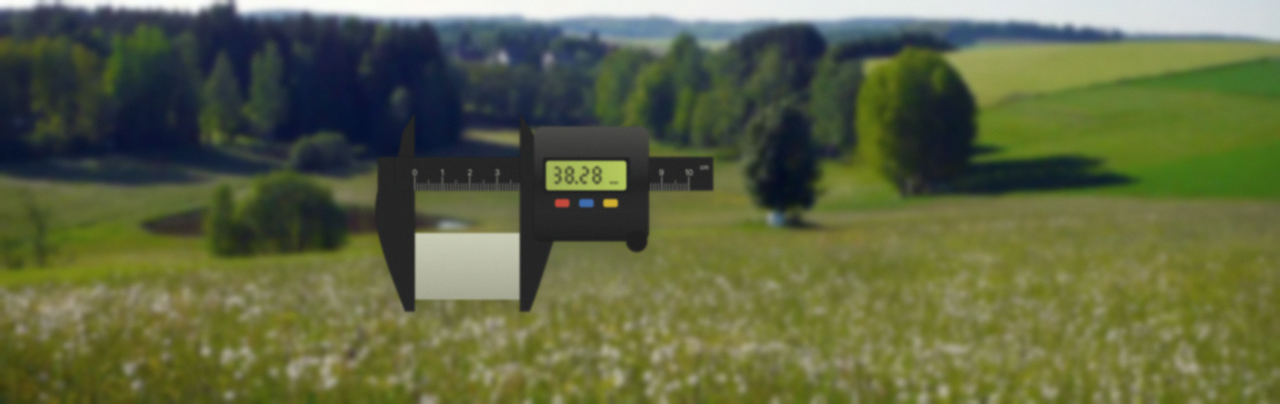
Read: 38.28 mm
